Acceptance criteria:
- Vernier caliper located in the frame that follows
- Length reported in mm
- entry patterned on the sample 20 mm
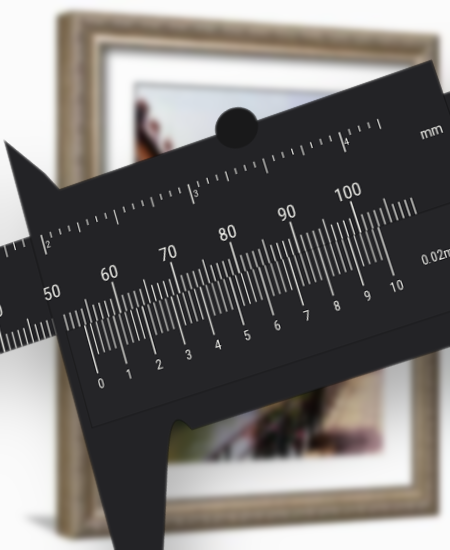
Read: 53.8 mm
